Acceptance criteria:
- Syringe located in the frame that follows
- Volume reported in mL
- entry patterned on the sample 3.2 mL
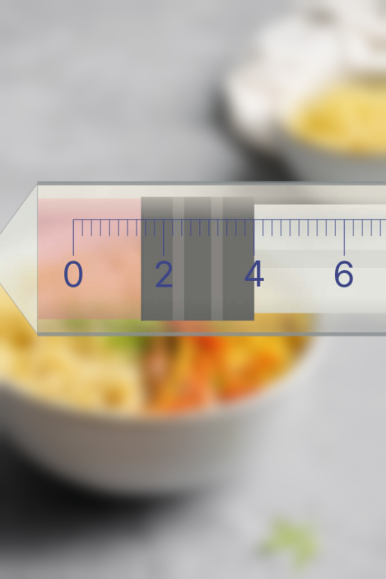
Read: 1.5 mL
